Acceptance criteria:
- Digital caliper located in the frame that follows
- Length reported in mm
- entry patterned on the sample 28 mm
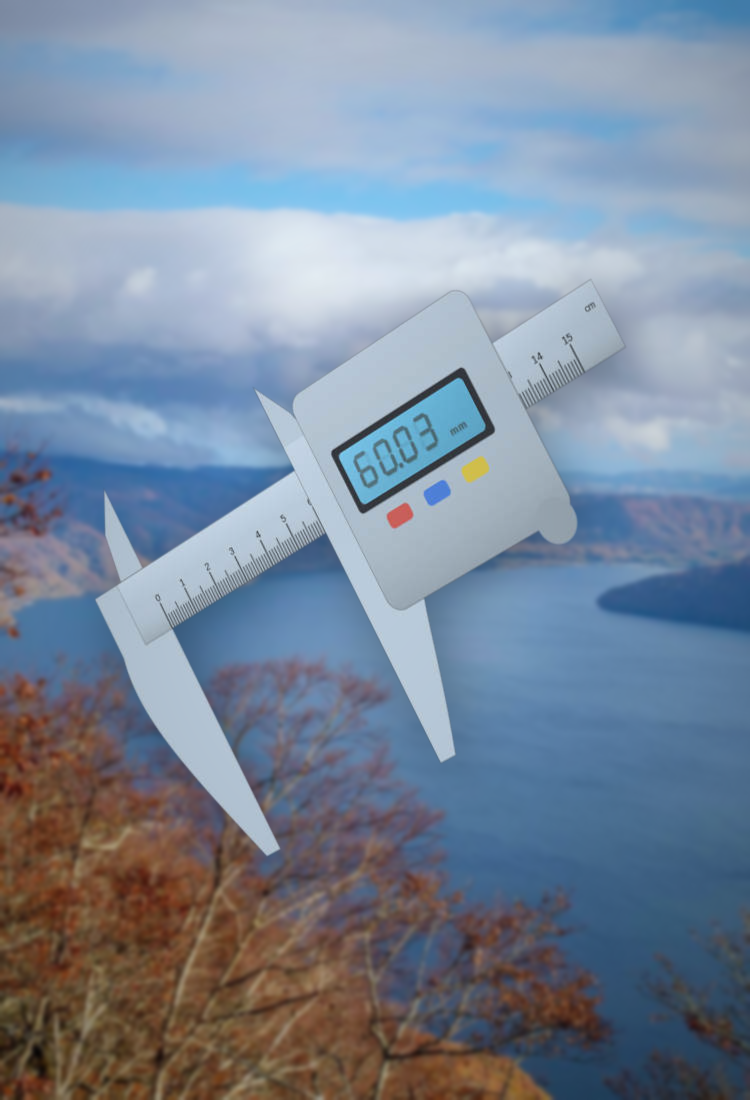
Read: 60.03 mm
